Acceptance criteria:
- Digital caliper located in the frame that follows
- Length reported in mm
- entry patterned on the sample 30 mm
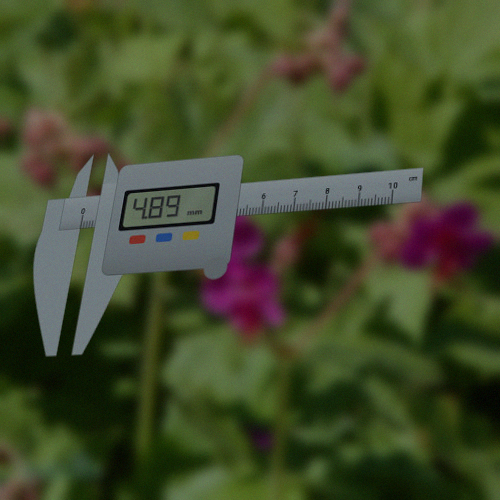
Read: 4.89 mm
